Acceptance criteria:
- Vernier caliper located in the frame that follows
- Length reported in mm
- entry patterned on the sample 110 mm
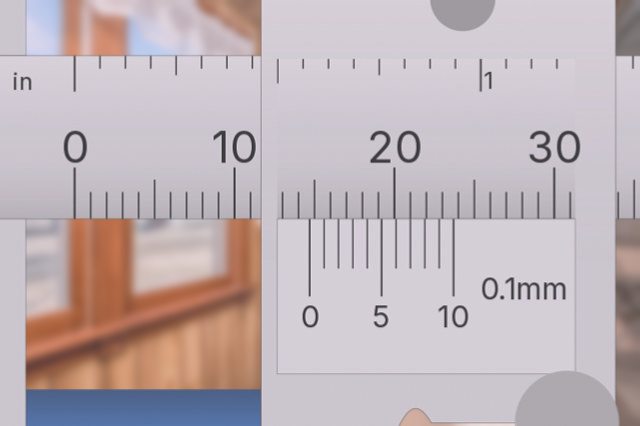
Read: 14.7 mm
